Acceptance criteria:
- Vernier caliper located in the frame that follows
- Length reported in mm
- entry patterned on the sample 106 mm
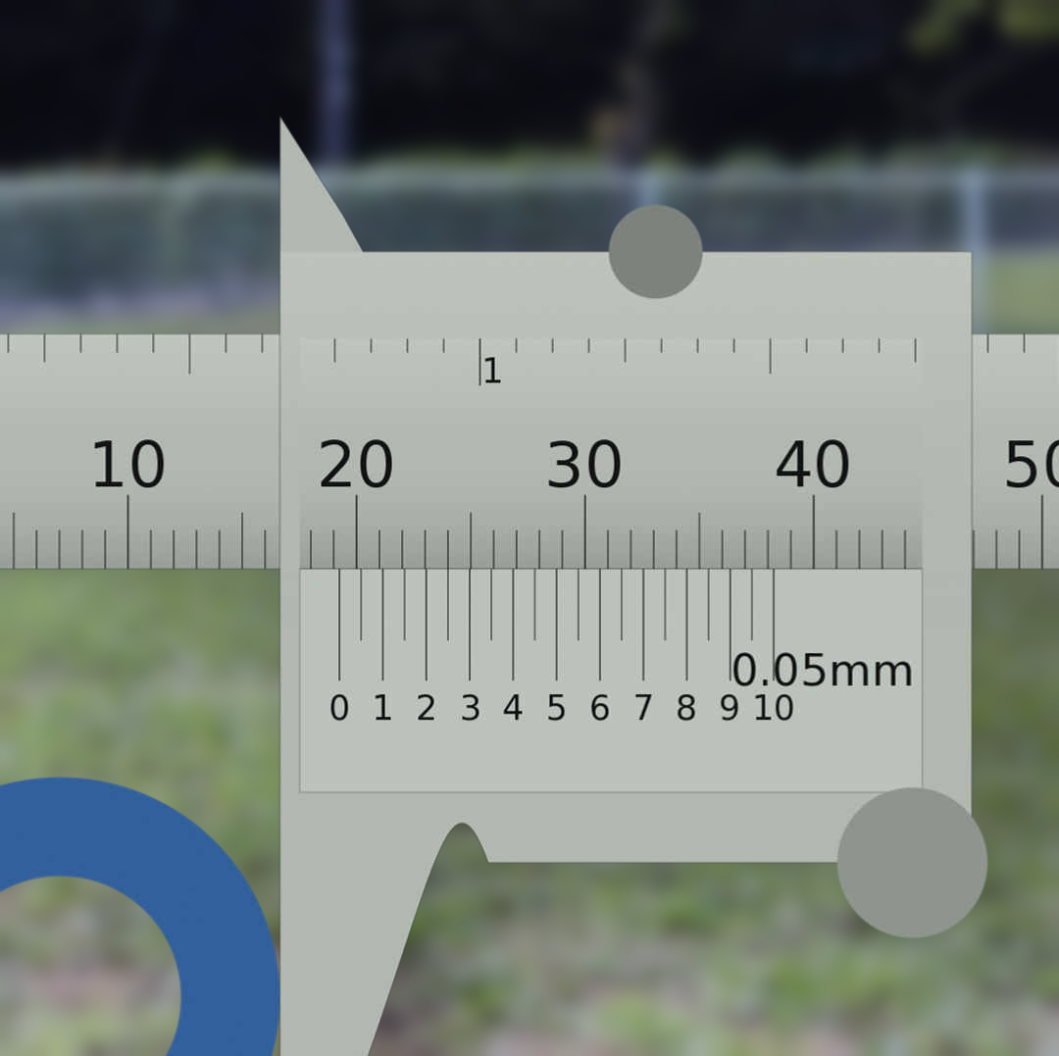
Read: 19.25 mm
